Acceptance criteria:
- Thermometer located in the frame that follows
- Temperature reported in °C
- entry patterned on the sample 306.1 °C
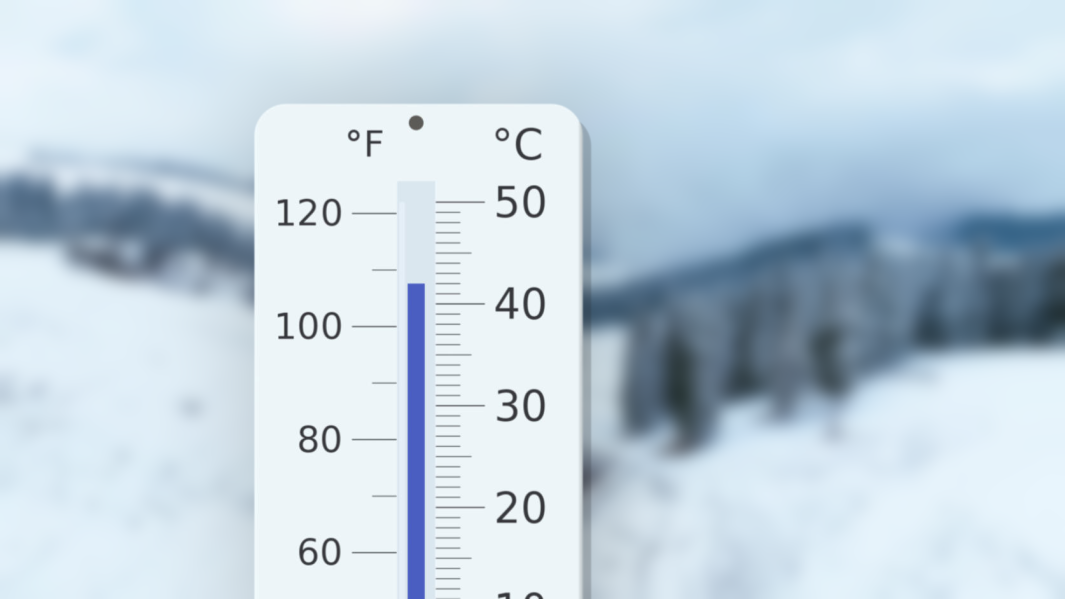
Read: 42 °C
